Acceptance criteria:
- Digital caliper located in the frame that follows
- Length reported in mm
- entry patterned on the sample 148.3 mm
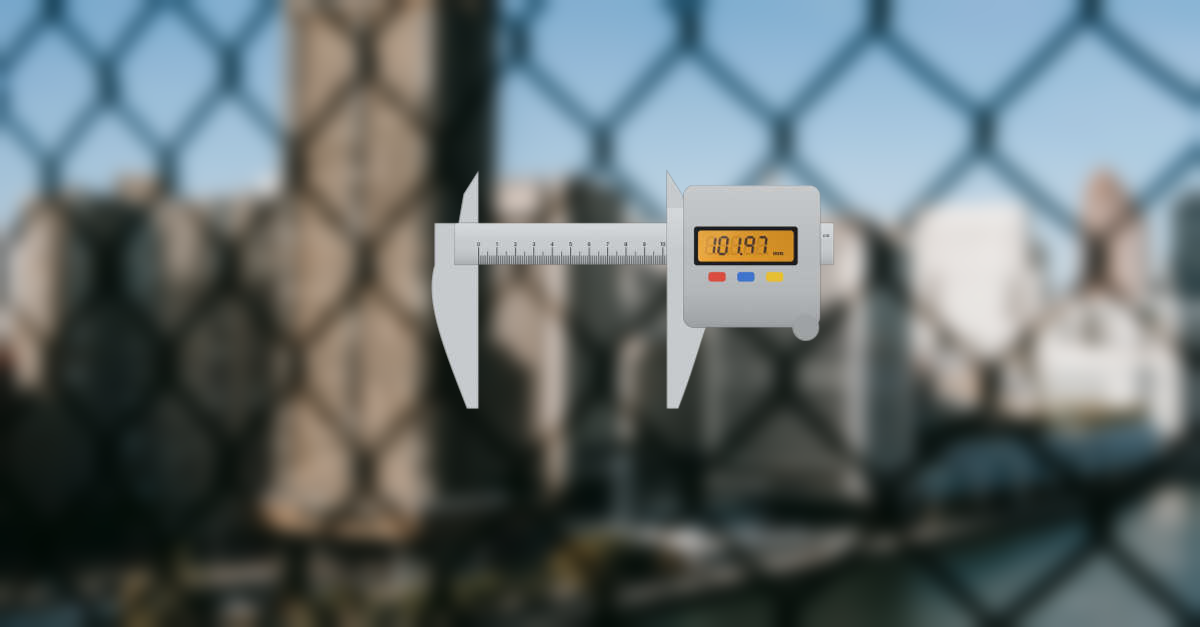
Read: 101.97 mm
